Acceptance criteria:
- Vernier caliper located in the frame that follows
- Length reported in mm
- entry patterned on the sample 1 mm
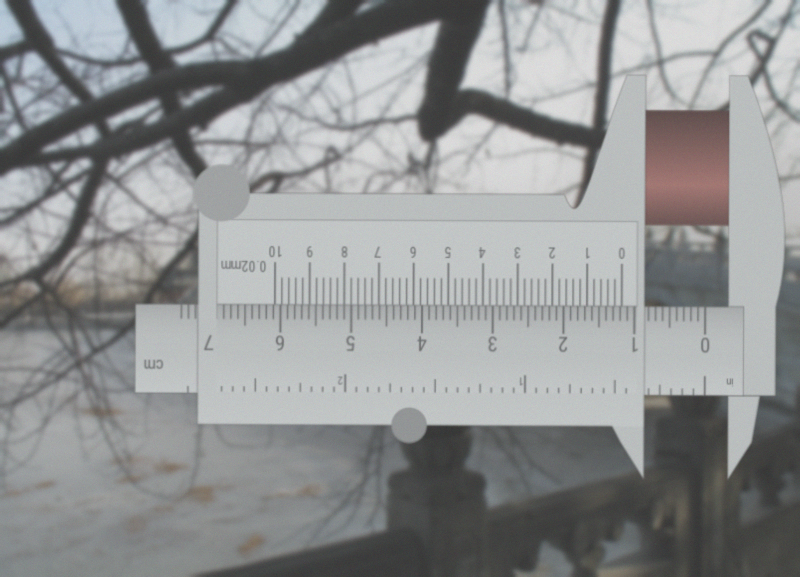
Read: 11.8 mm
